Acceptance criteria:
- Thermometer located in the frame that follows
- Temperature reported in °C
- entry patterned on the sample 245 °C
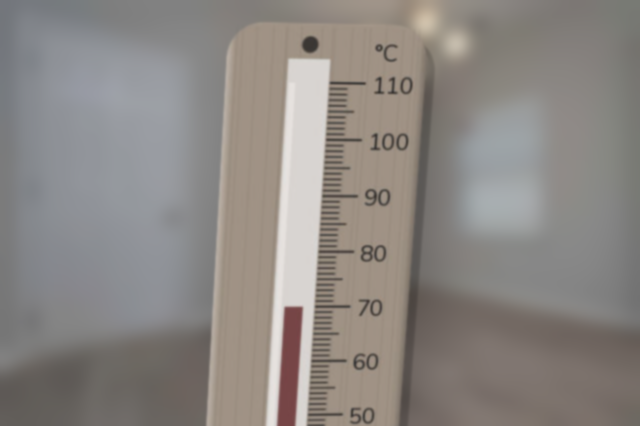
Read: 70 °C
